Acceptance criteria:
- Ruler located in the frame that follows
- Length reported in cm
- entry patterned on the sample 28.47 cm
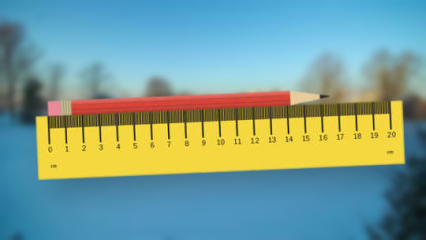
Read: 16.5 cm
